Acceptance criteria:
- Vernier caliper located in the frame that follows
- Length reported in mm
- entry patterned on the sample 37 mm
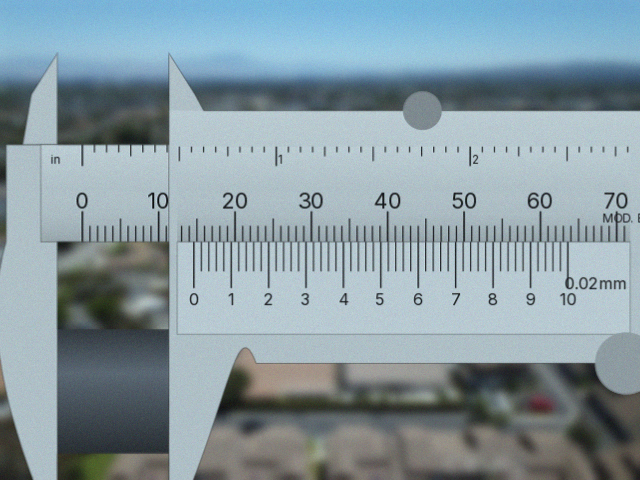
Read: 14.6 mm
